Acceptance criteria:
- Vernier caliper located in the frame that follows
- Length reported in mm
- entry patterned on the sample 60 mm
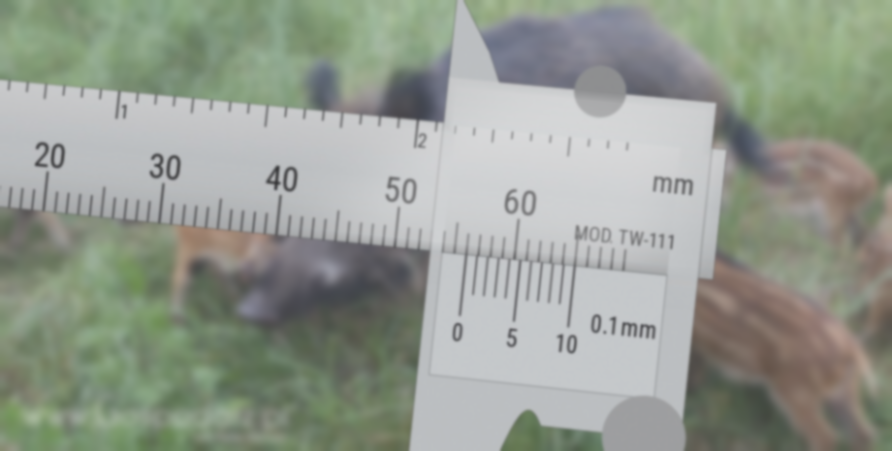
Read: 56.0 mm
